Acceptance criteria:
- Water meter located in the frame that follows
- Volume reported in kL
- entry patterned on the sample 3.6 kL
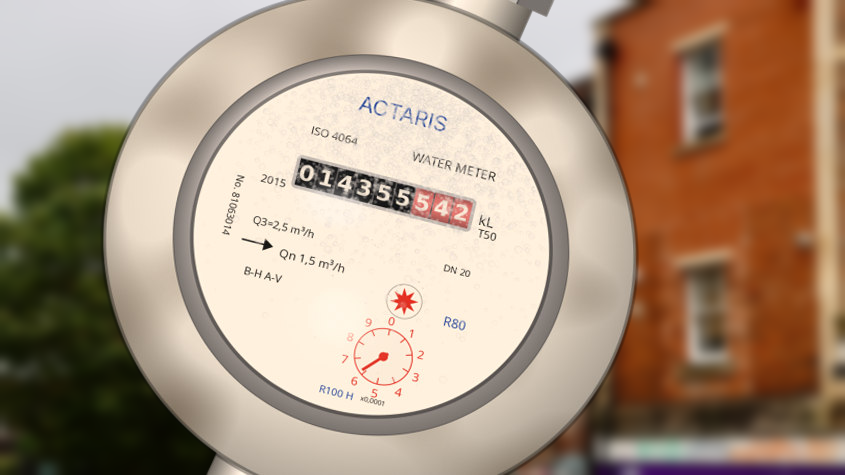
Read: 14355.5426 kL
